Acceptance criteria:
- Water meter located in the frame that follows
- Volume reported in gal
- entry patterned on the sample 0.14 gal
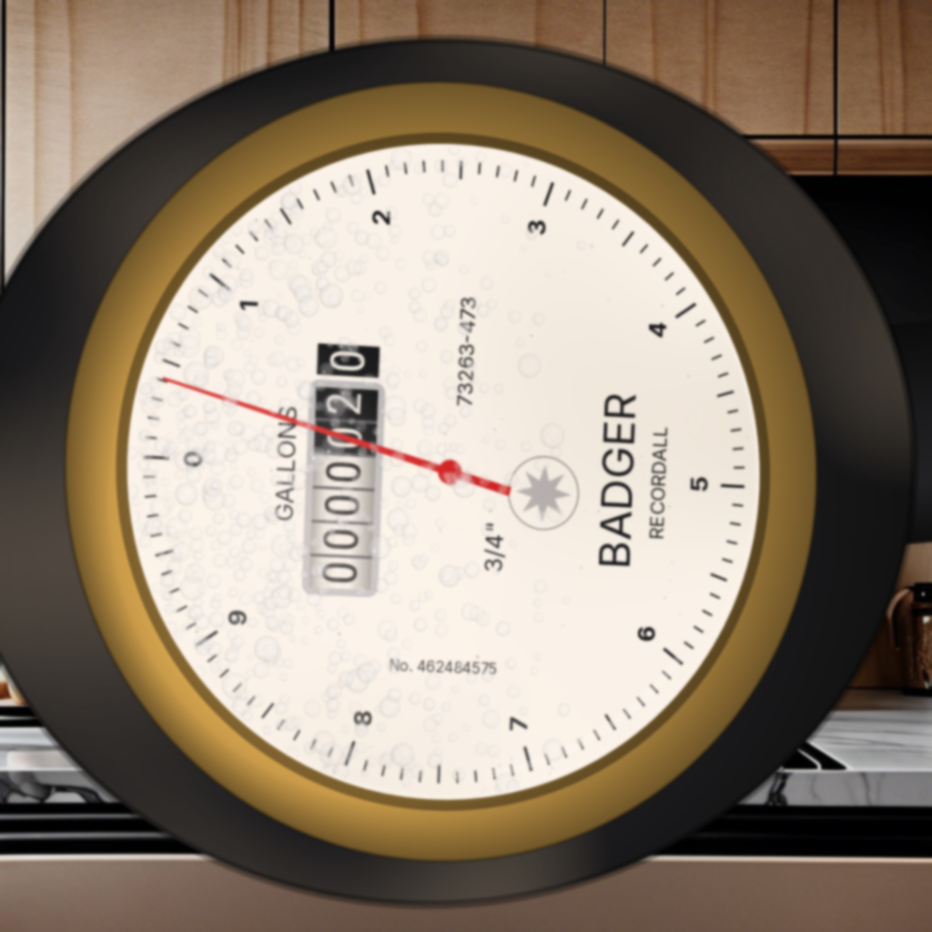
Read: 20.4 gal
